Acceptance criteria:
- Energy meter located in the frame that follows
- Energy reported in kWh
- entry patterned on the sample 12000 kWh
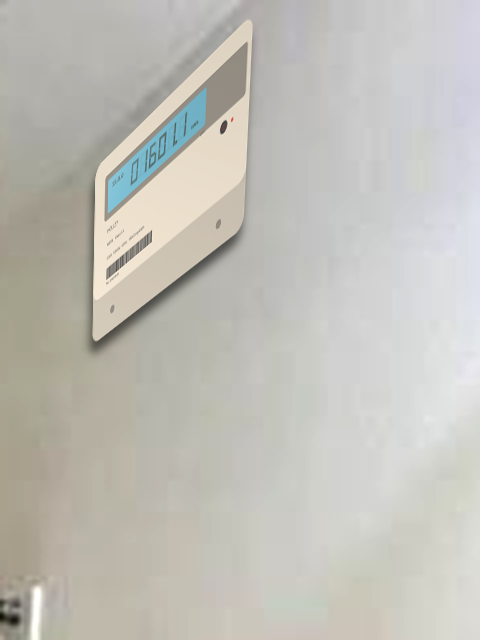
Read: 1601.1 kWh
